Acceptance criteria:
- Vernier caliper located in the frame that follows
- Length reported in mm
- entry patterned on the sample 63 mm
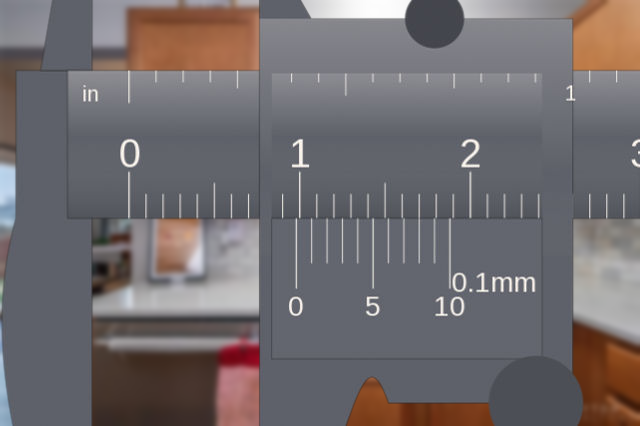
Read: 9.8 mm
